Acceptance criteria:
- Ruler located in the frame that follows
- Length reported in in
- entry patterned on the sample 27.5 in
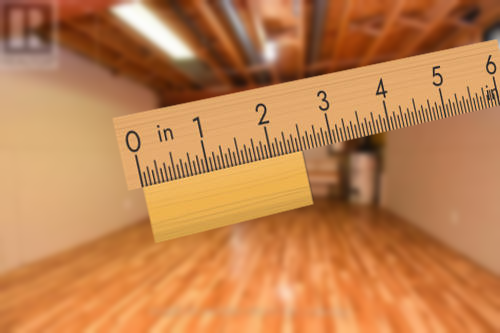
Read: 2.5 in
